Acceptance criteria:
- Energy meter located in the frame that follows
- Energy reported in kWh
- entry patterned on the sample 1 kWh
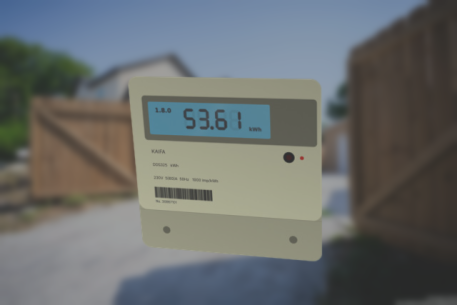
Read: 53.61 kWh
